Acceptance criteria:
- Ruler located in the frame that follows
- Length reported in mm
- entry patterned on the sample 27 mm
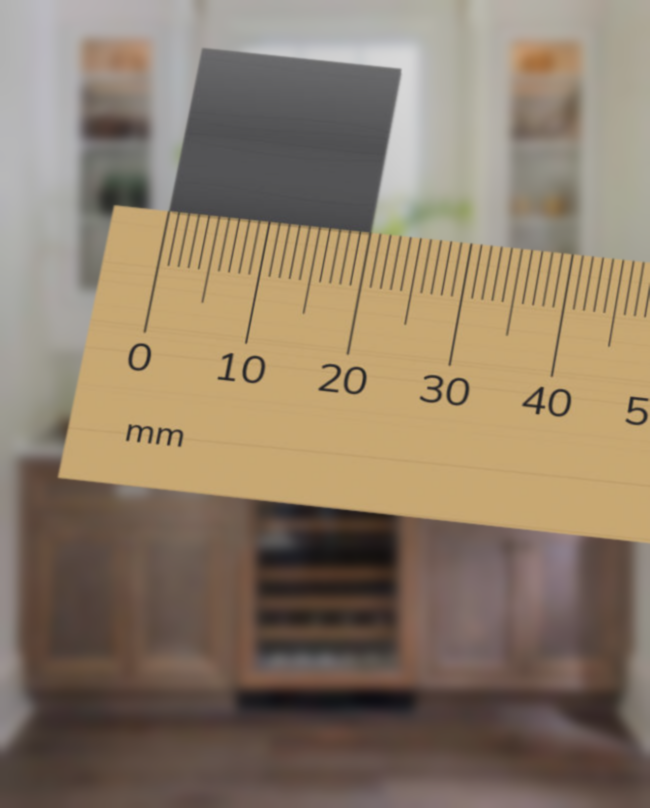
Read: 20 mm
